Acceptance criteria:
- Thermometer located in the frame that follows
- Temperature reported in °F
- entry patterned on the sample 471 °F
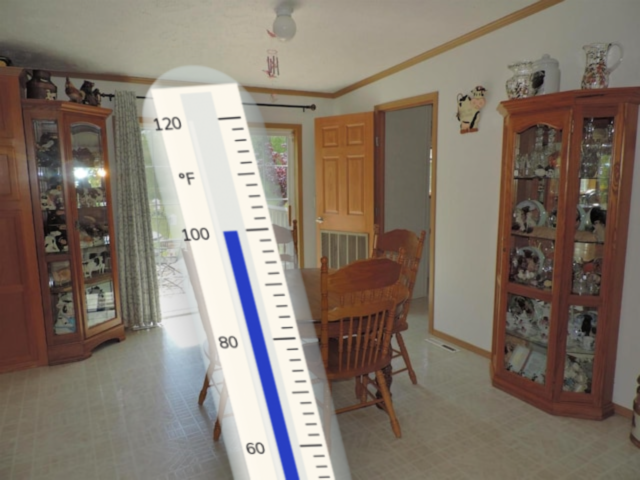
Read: 100 °F
